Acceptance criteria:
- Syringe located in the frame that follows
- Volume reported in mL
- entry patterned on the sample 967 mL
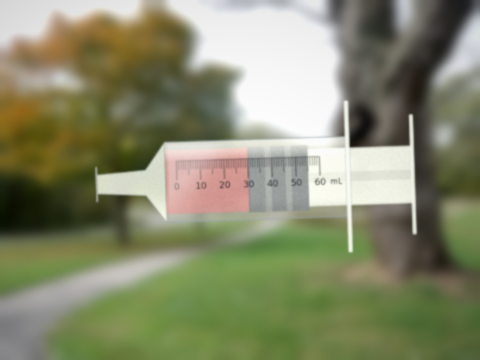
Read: 30 mL
